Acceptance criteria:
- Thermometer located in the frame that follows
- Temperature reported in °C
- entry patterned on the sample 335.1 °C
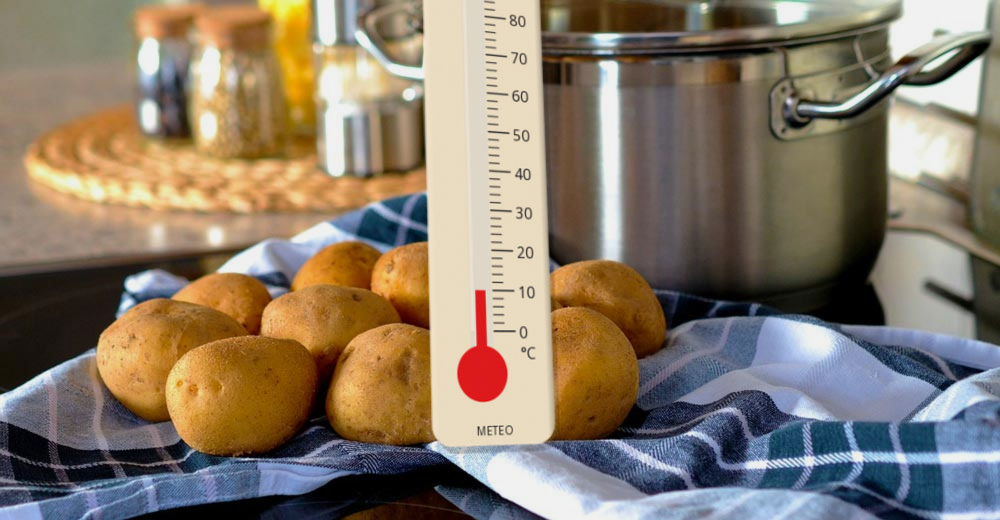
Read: 10 °C
